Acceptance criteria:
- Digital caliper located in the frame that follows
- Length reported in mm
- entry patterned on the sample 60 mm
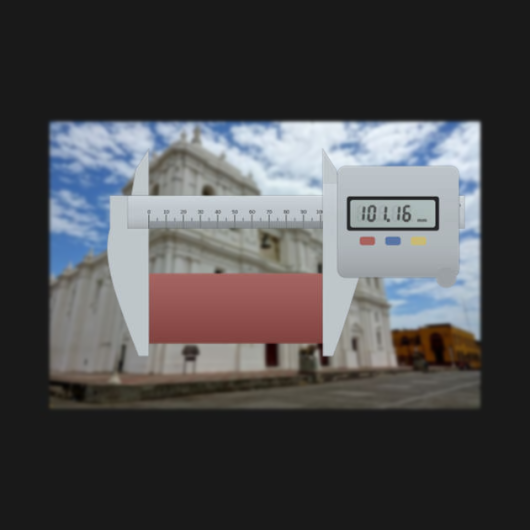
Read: 101.16 mm
